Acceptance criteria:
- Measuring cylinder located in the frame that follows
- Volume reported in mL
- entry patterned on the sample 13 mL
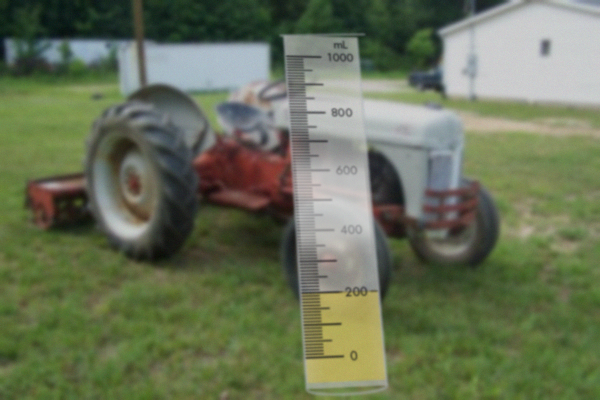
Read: 200 mL
